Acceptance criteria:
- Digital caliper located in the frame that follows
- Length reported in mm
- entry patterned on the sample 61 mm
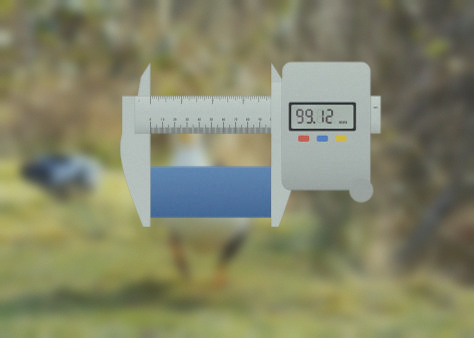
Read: 99.12 mm
